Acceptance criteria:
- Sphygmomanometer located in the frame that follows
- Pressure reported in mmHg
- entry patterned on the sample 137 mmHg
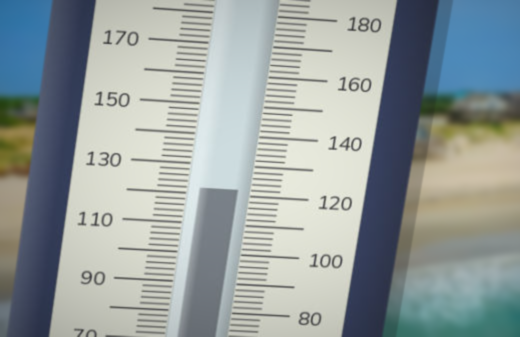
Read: 122 mmHg
